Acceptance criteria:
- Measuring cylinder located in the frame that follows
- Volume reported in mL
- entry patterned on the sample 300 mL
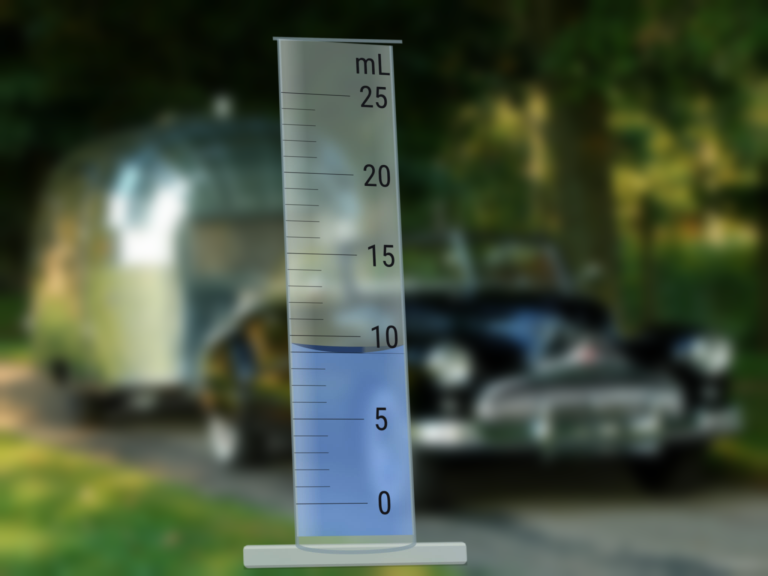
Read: 9 mL
